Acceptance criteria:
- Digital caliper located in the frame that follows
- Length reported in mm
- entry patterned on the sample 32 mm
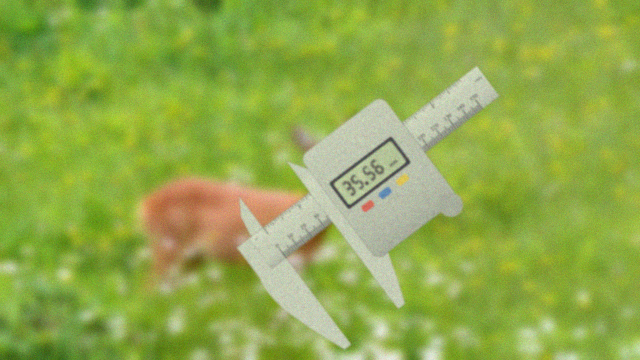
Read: 35.56 mm
